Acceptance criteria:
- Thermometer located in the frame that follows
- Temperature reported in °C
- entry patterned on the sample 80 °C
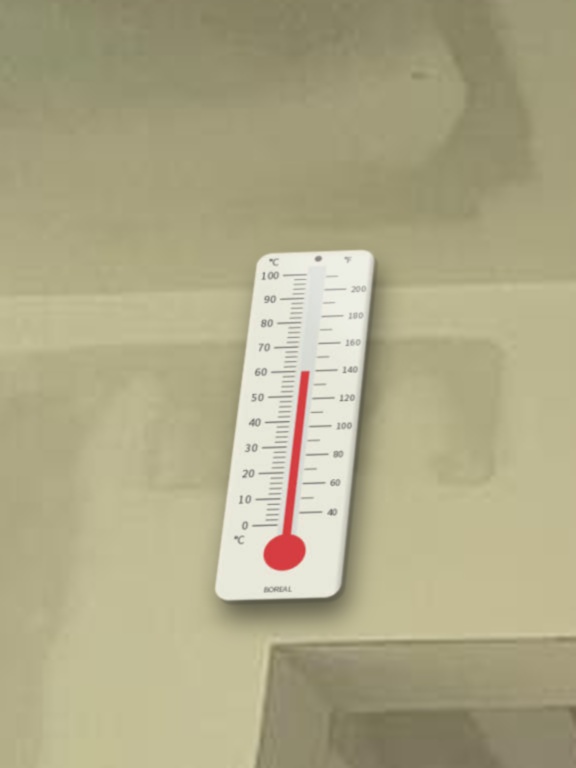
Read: 60 °C
